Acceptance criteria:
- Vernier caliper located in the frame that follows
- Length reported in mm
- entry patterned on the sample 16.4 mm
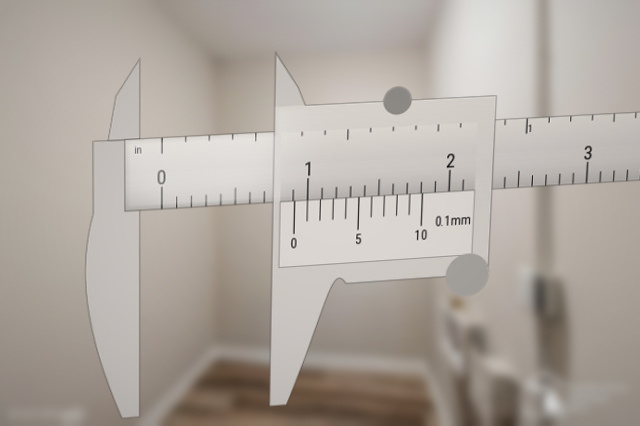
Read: 9.1 mm
